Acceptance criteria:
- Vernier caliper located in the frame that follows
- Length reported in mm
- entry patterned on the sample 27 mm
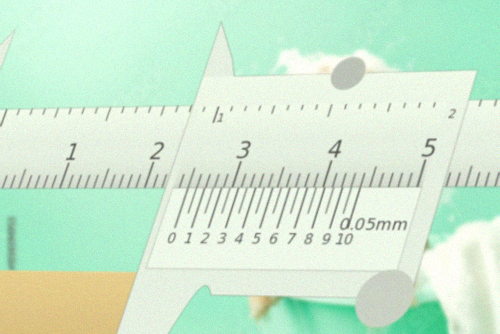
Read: 25.0 mm
